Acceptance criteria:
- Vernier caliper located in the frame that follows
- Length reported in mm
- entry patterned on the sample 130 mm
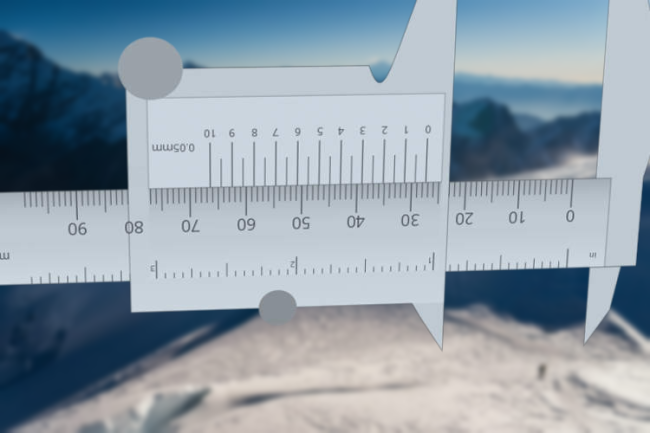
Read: 27.4 mm
